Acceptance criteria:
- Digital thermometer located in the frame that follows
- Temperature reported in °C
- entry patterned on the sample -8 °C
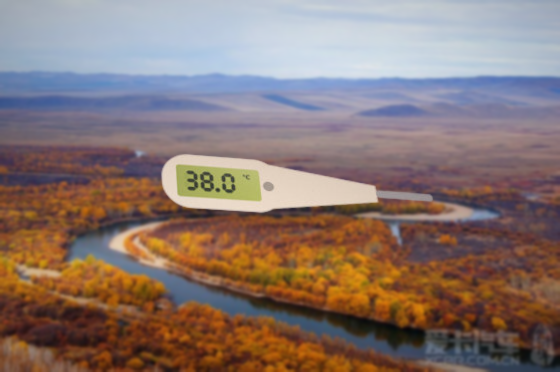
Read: 38.0 °C
